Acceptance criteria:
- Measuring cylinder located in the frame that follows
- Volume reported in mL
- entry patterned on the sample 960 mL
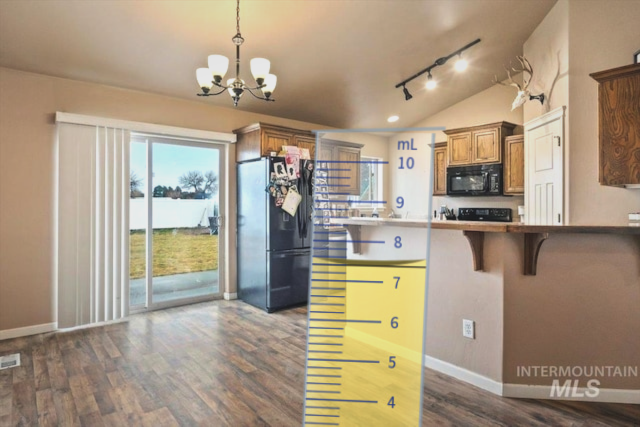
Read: 7.4 mL
